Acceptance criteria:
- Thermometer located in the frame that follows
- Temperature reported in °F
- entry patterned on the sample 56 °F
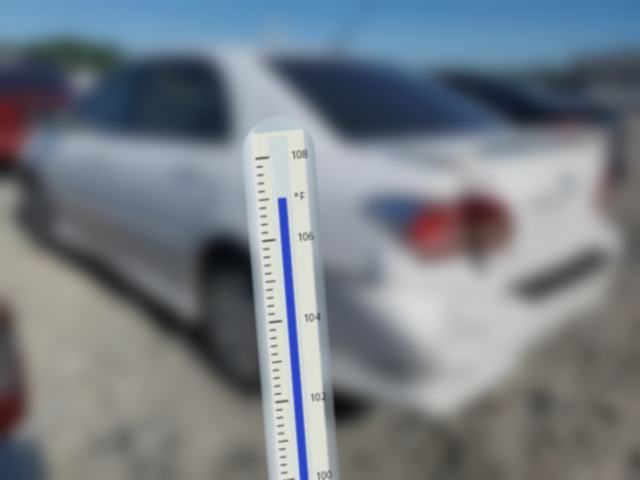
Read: 107 °F
